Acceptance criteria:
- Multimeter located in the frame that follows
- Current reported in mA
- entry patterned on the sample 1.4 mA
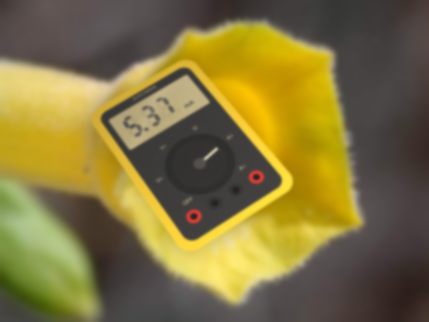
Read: 5.37 mA
